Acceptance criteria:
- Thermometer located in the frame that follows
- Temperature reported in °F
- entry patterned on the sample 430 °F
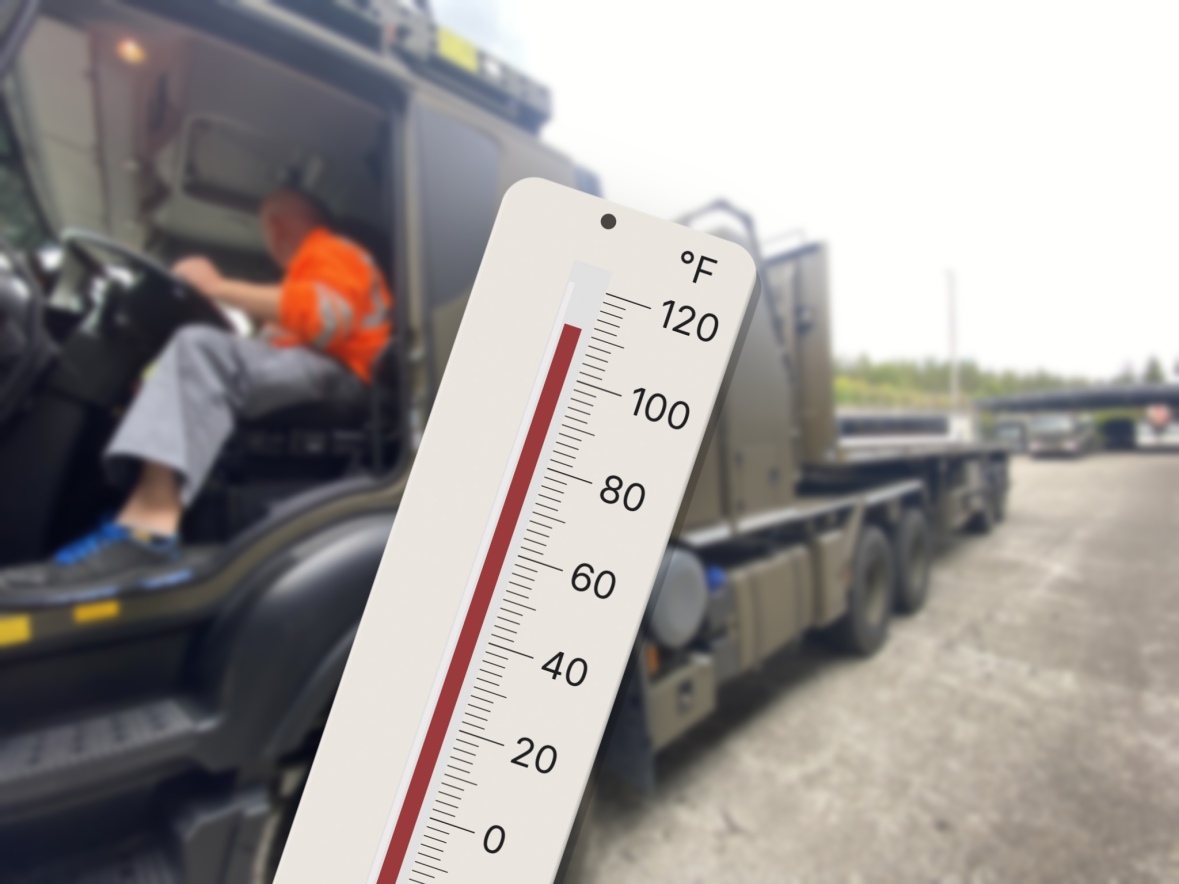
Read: 111 °F
